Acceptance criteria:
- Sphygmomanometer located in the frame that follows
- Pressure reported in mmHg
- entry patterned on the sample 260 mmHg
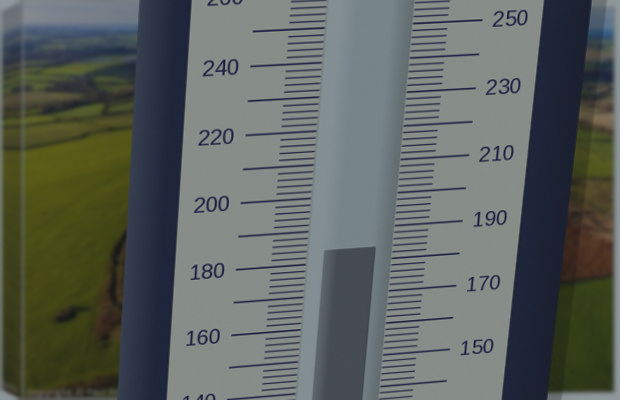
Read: 184 mmHg
